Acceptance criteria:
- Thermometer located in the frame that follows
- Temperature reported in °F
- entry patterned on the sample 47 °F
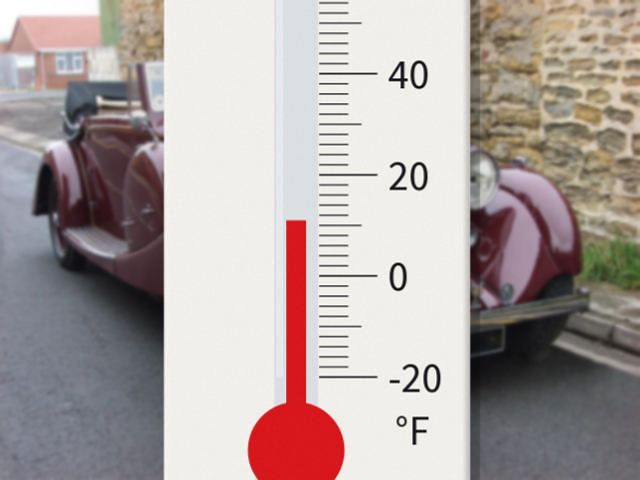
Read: 11 °F
